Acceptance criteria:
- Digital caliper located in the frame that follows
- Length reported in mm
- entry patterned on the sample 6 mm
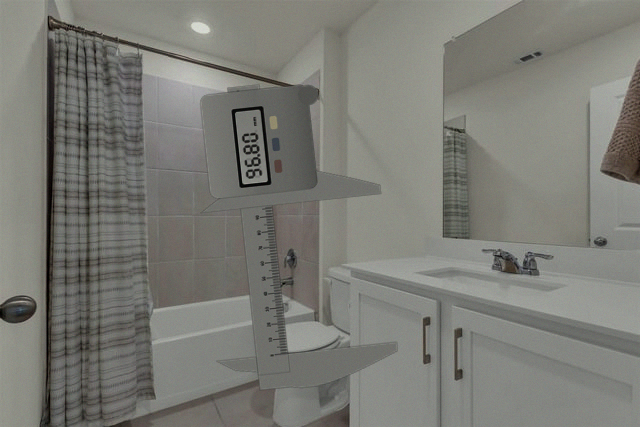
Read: 96.80 mm
